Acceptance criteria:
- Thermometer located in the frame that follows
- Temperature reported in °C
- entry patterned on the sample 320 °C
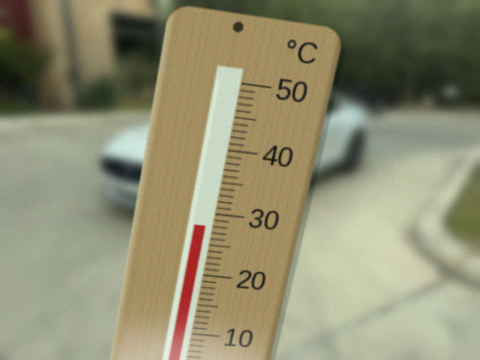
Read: 28 °C
